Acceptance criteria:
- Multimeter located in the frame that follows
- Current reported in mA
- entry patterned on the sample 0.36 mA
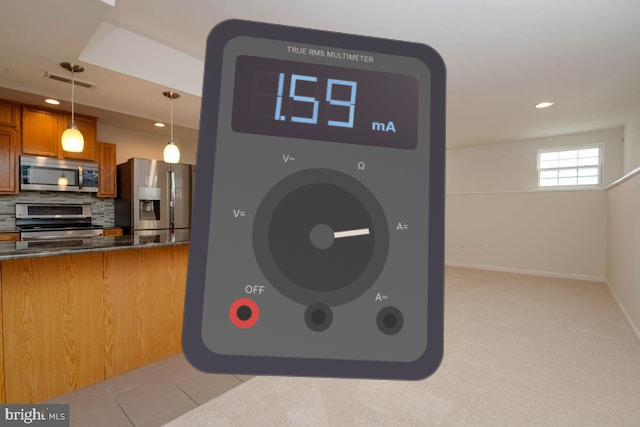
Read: 1.59 mA
